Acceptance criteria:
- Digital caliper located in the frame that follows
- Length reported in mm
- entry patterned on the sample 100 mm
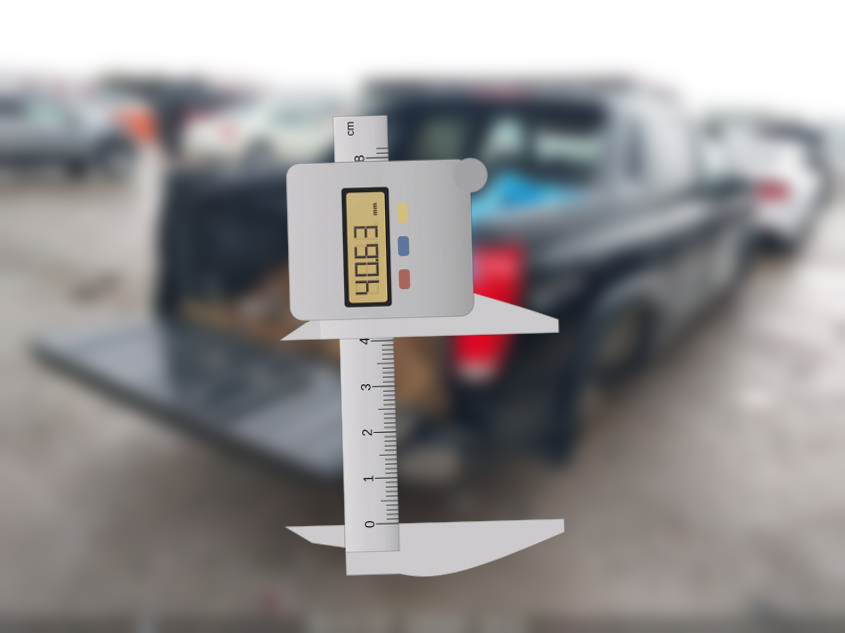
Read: 40.63 mm
